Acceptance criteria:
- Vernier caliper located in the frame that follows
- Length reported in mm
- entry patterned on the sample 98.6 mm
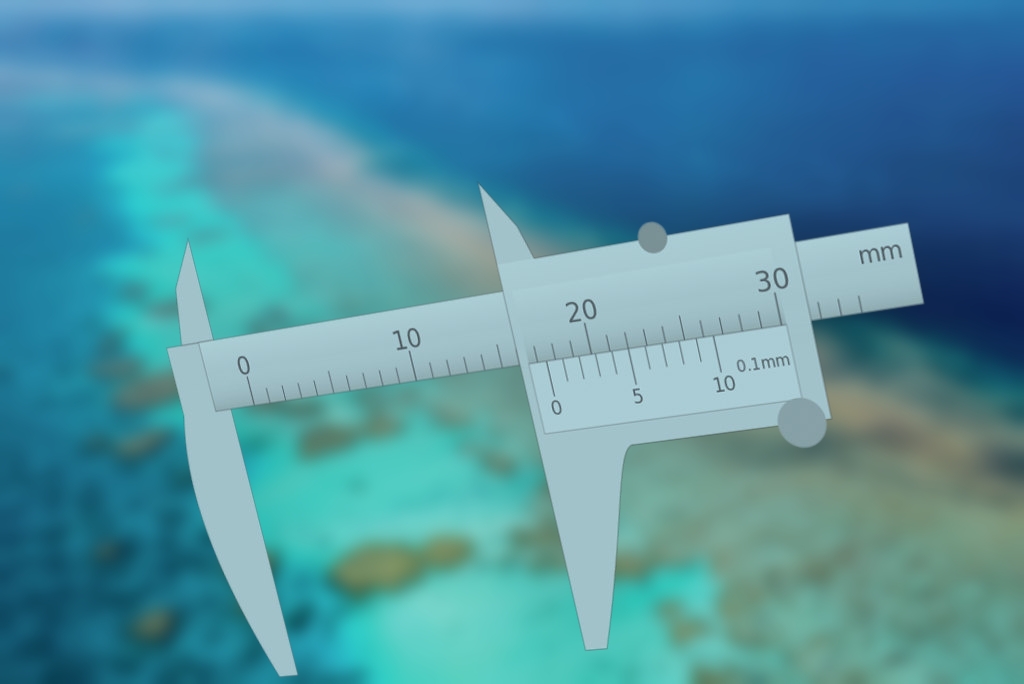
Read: 17.5 mm
